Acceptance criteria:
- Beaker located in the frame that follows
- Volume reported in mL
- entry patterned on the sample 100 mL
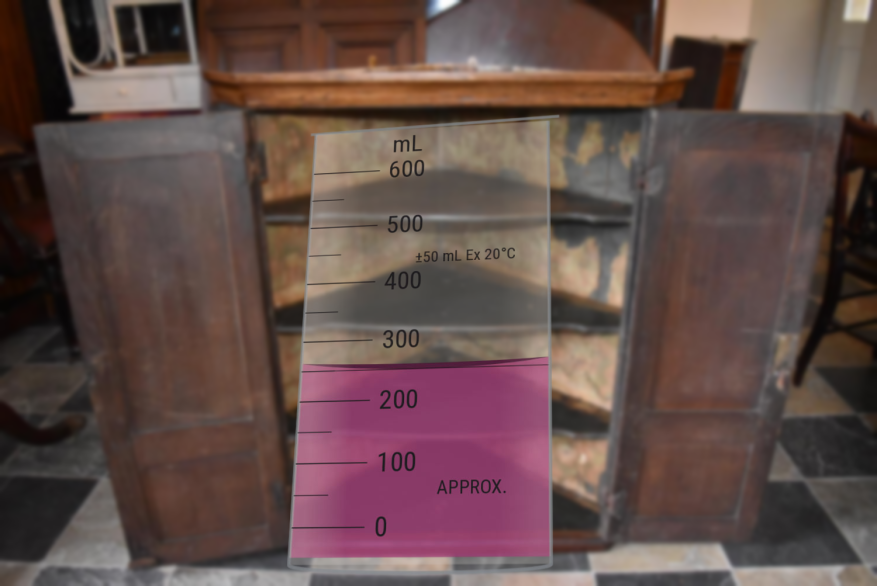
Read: 250 mL
